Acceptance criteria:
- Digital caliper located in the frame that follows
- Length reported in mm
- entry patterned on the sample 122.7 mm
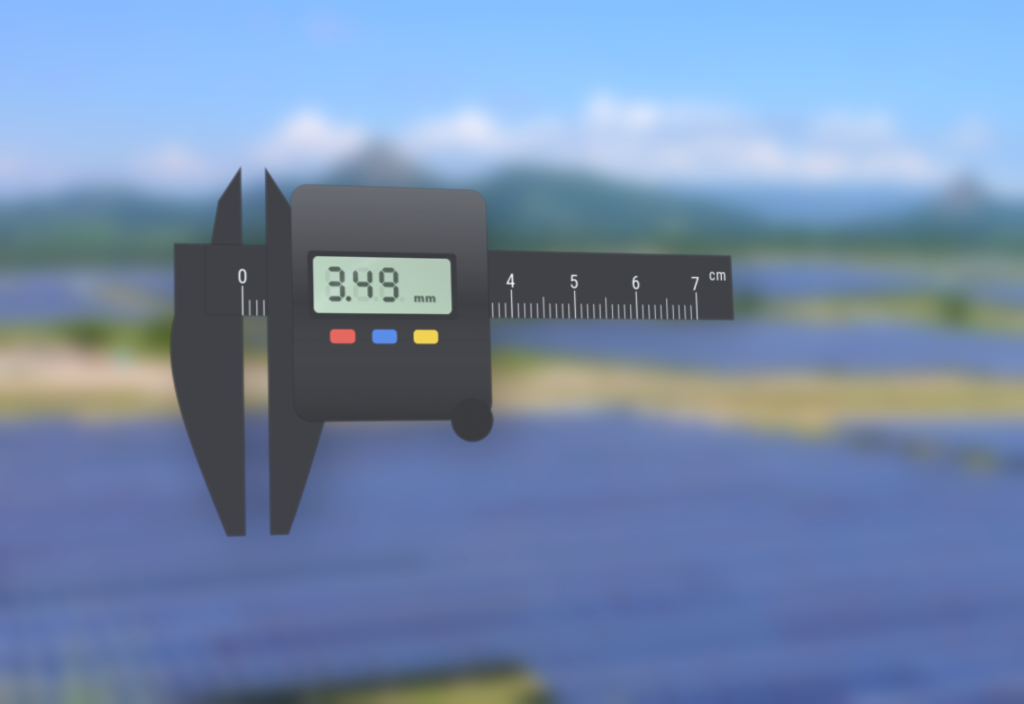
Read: 3.49 mm
